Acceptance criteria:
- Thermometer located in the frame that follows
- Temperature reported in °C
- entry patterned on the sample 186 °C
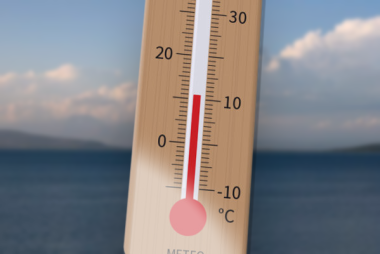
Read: 11 °C
